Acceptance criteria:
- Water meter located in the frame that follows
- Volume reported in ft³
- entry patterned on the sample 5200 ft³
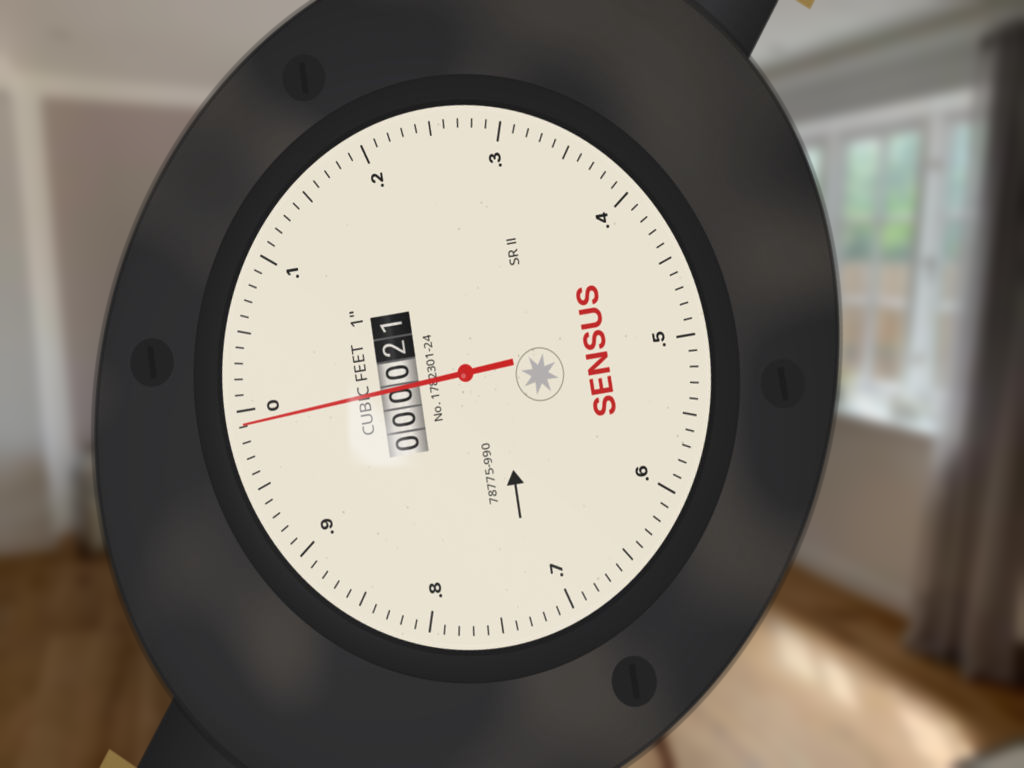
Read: 20.99 ft³
